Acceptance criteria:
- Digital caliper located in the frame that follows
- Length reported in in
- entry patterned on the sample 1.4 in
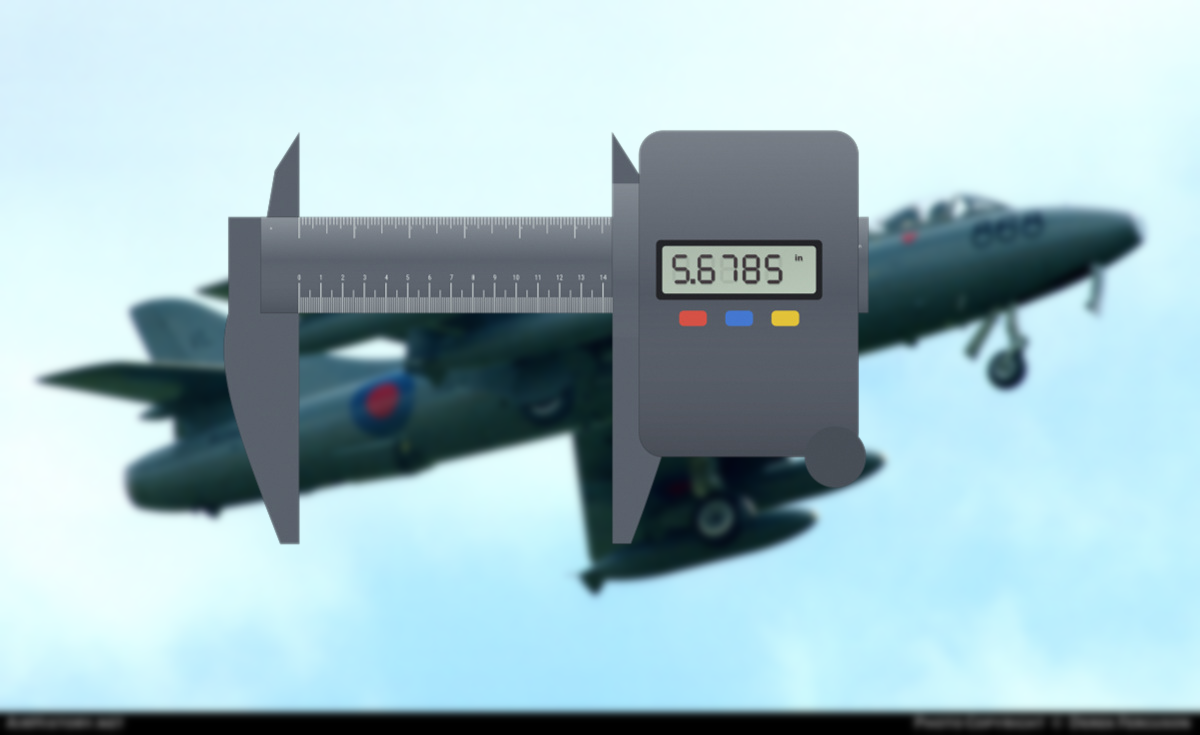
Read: 5.6785 in
